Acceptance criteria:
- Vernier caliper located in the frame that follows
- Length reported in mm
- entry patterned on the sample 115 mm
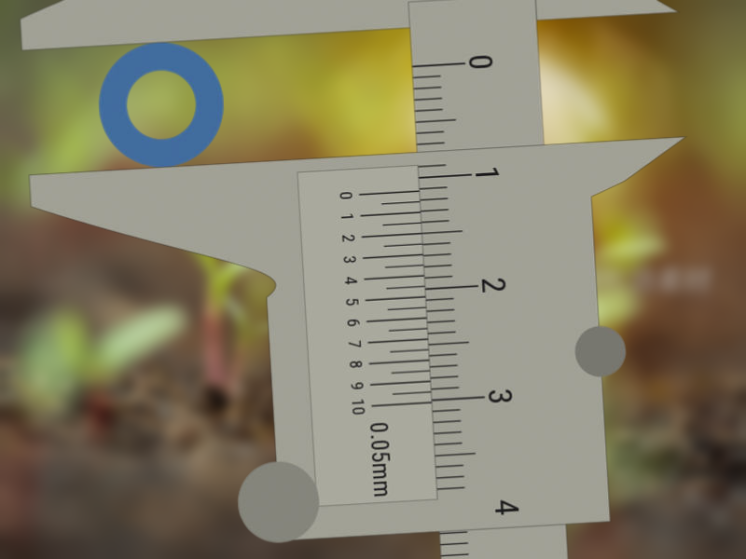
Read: 11.2 mm
